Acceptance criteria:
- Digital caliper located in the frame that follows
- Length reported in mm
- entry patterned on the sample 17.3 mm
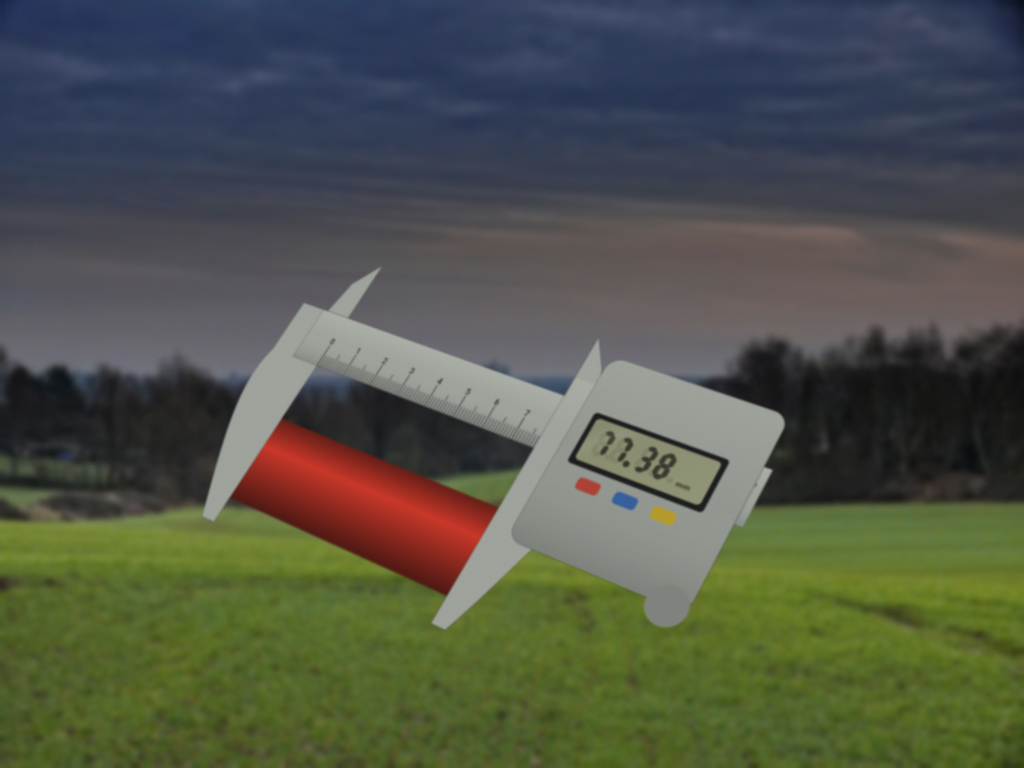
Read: 77.38 mm
